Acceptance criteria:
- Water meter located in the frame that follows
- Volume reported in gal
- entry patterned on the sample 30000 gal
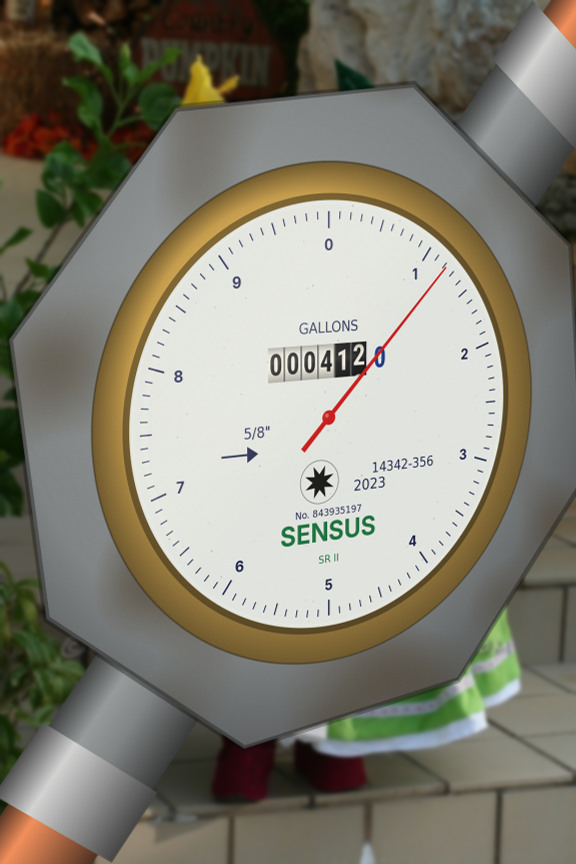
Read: 4121.2 gal
